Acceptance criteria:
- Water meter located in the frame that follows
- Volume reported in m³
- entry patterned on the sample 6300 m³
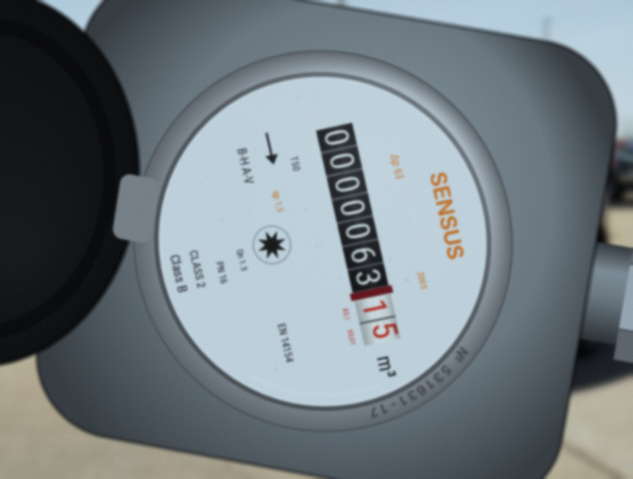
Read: 63.15 m³
